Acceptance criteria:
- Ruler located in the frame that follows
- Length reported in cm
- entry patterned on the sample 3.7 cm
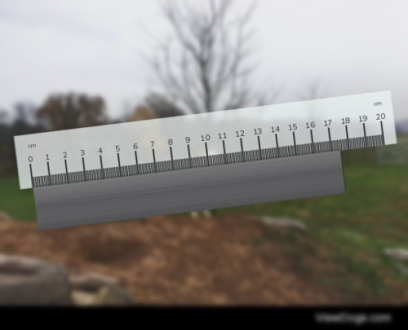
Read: 17.5 cm
